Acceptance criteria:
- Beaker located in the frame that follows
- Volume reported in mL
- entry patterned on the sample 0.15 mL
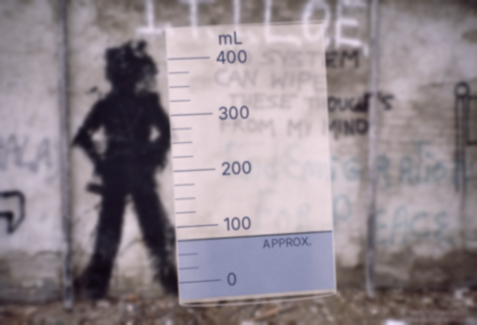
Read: 75 mL
